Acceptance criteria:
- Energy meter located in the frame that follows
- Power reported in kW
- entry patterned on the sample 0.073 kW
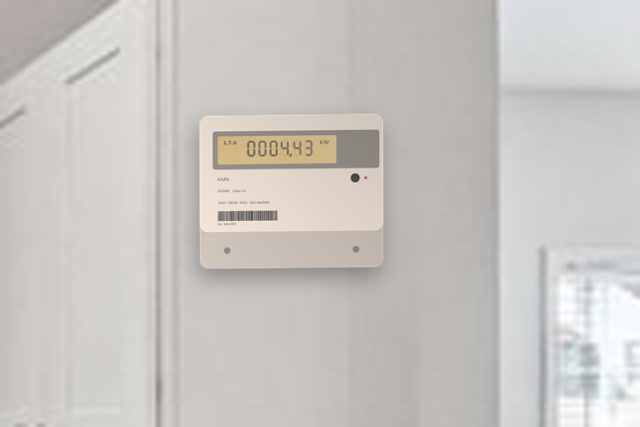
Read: 4.43 kW
